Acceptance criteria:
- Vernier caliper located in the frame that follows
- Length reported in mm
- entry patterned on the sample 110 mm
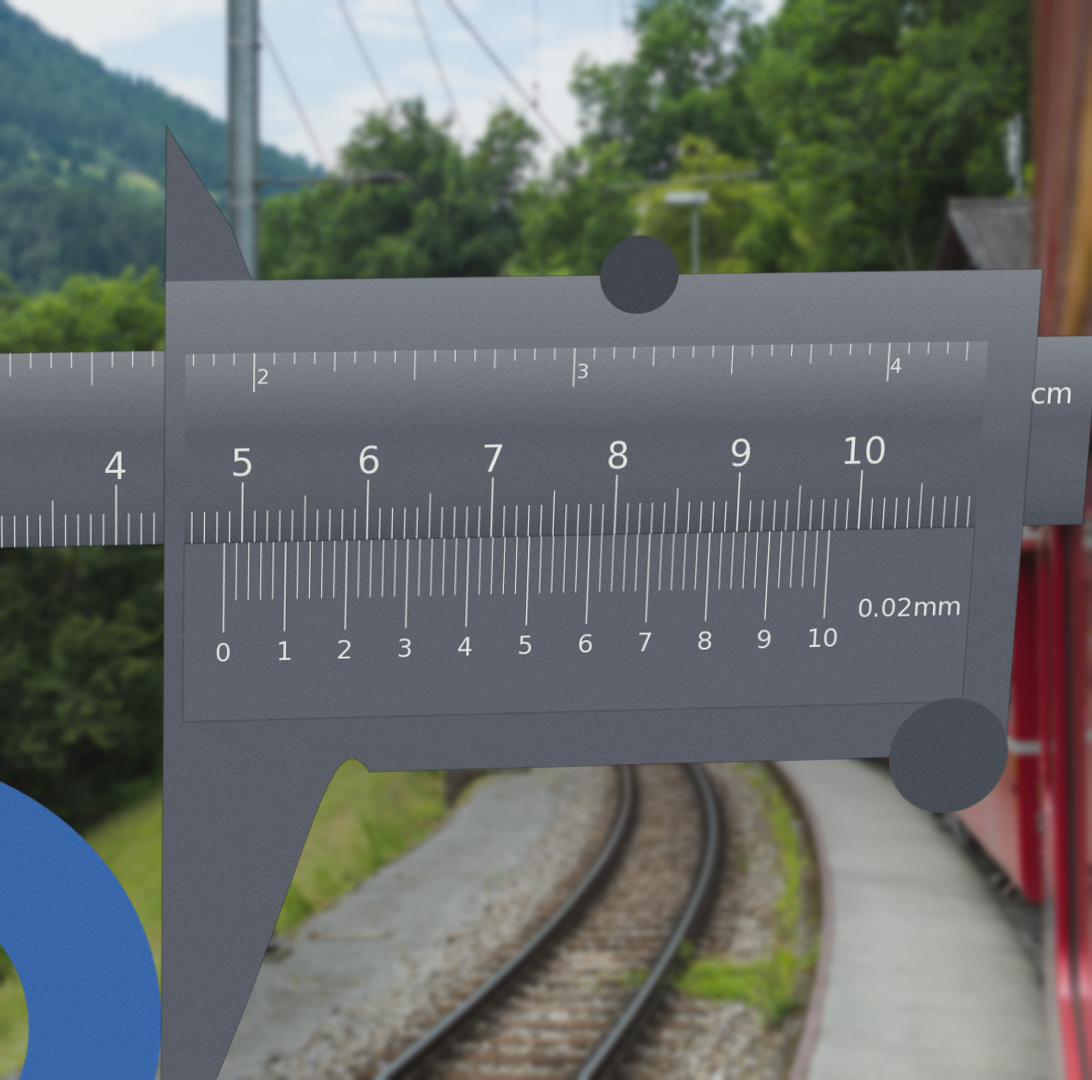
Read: 48.6 mm
